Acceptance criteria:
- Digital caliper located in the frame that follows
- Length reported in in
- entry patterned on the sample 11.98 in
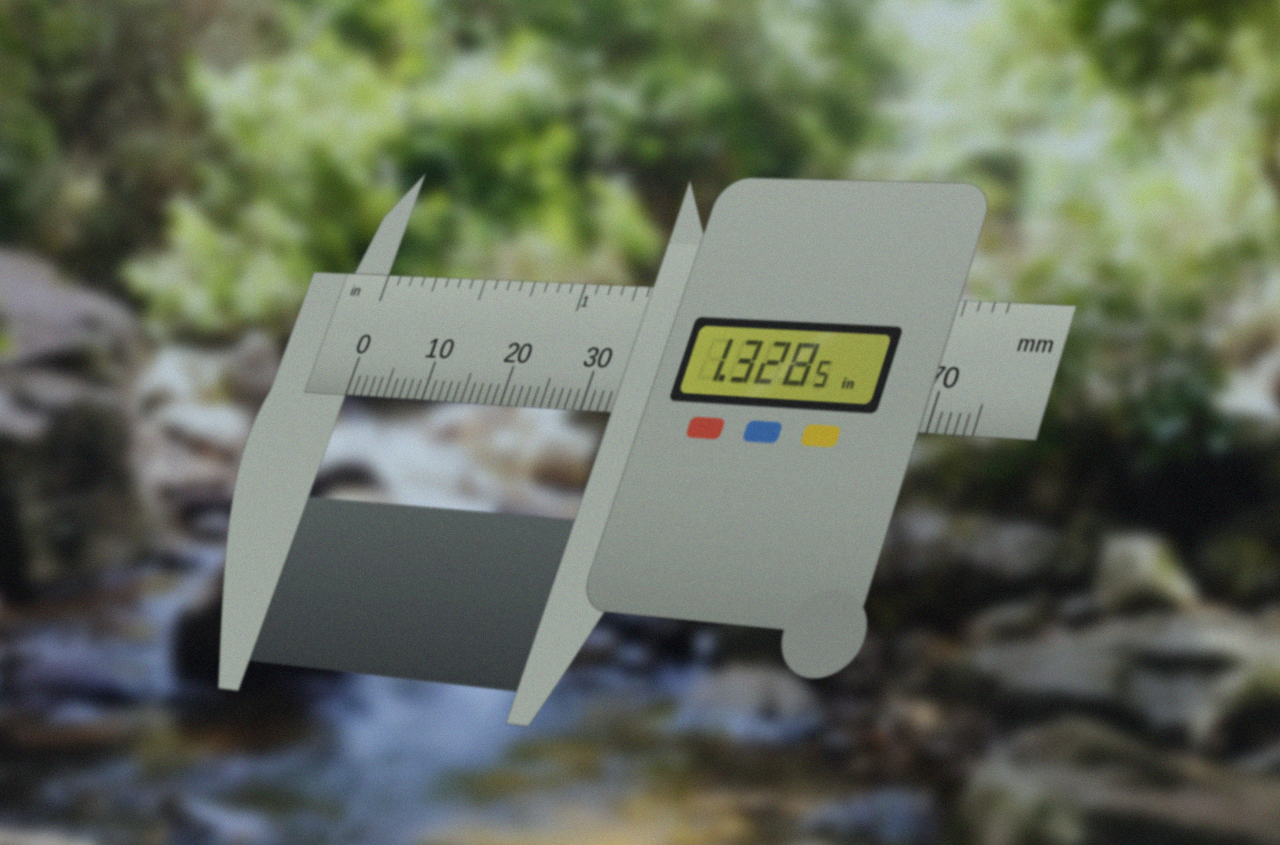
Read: 1.3285 in
